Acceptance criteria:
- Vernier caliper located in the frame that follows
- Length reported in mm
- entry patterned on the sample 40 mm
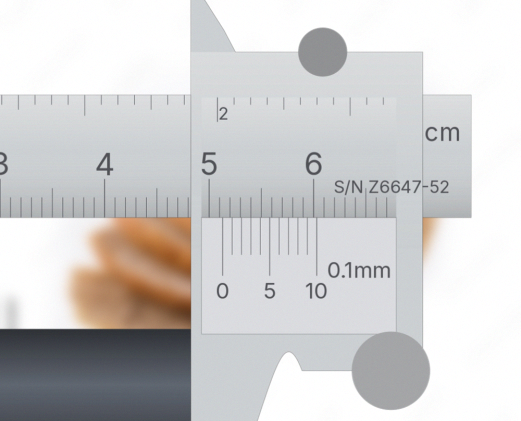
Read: 51.3 mm
